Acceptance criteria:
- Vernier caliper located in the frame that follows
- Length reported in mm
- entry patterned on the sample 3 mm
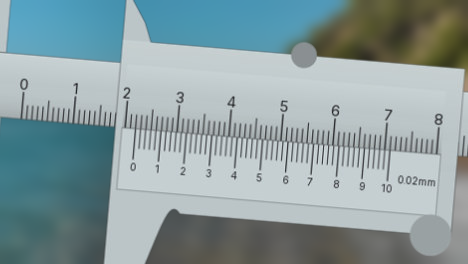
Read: 22.0 mm
